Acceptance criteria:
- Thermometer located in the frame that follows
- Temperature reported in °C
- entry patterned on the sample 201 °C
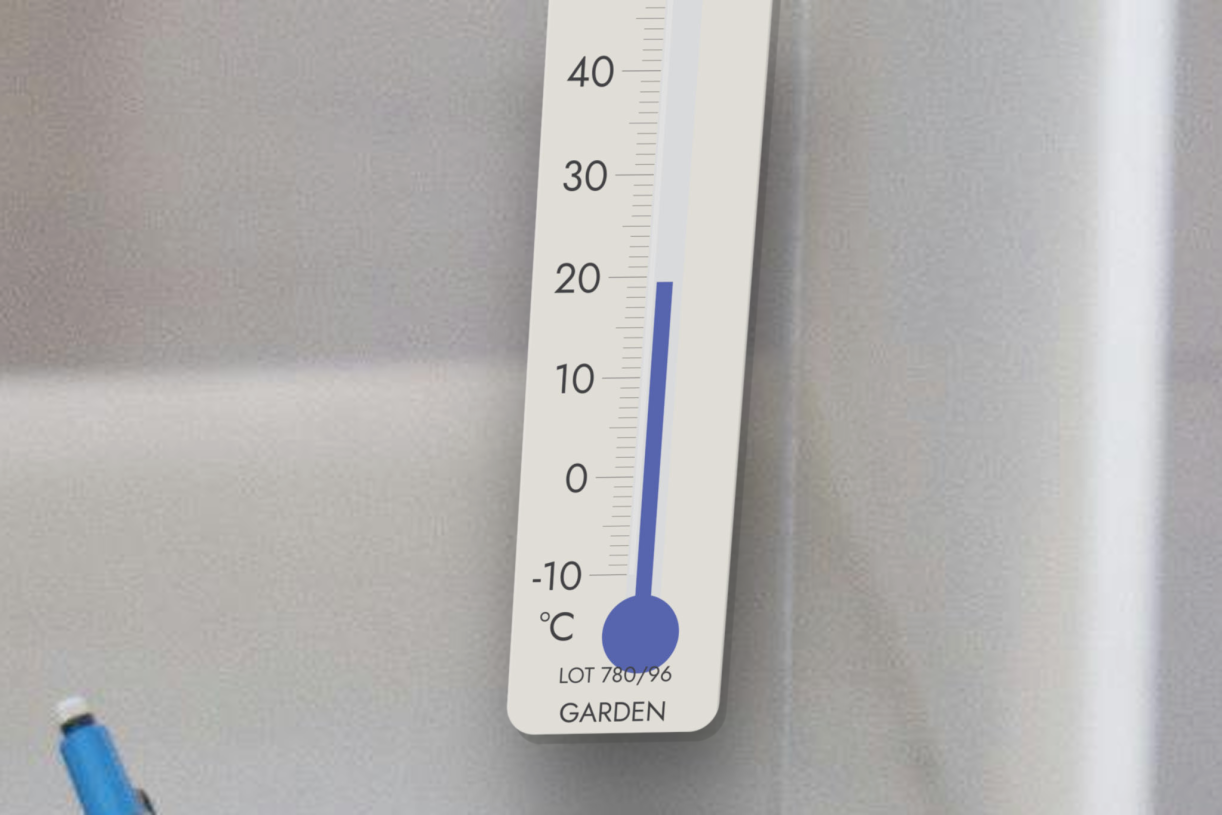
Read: 19.5 °C
